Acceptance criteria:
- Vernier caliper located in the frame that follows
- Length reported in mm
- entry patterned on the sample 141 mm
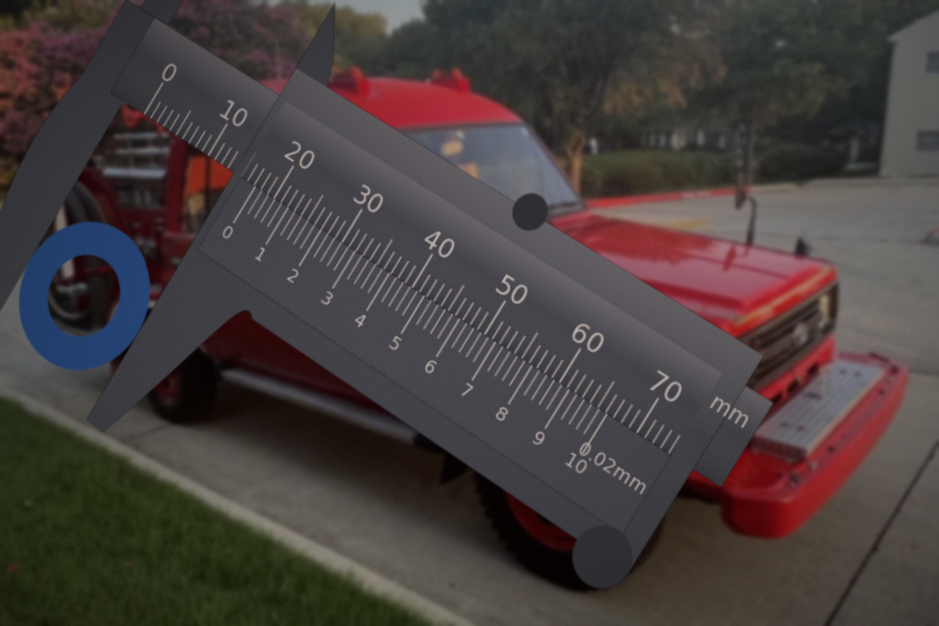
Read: 17.2 mm
